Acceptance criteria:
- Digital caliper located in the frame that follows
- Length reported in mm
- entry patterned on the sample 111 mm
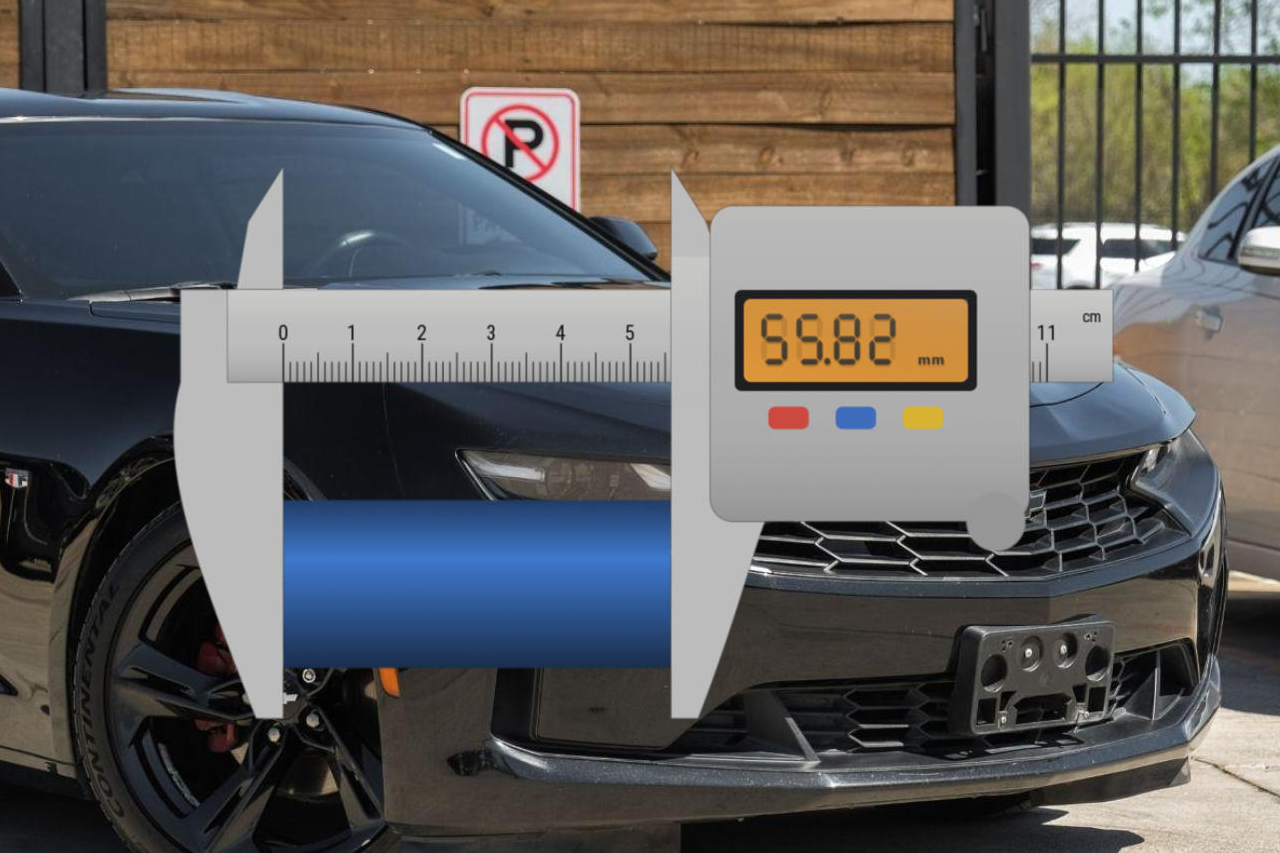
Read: 55.82 mm
